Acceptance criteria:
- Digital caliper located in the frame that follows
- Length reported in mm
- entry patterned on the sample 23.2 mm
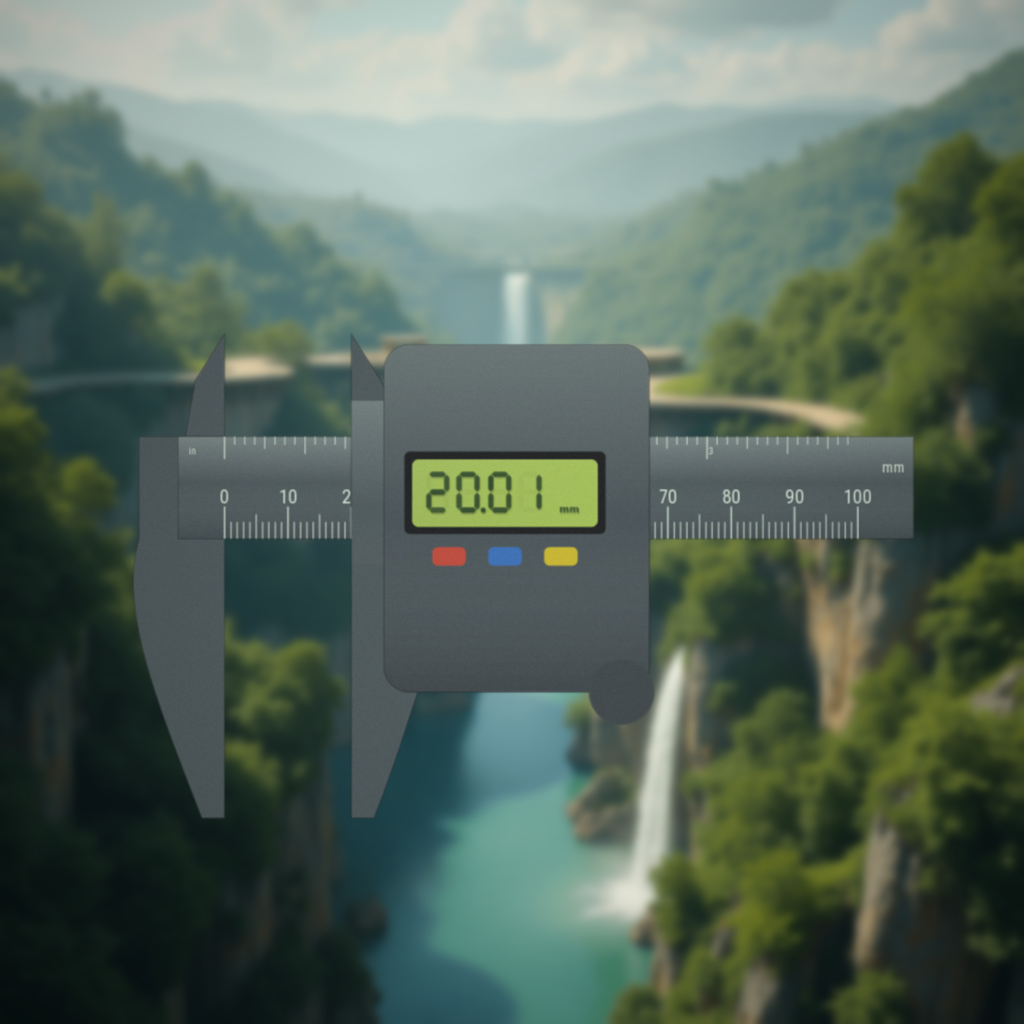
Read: 20.01 mm
